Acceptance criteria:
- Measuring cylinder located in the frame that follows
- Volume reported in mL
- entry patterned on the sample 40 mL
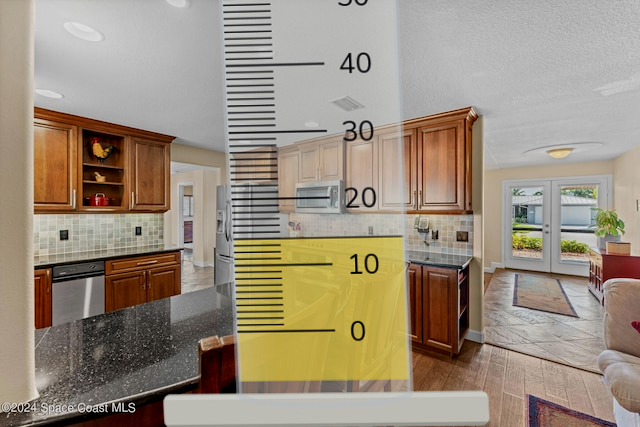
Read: 14 mL
